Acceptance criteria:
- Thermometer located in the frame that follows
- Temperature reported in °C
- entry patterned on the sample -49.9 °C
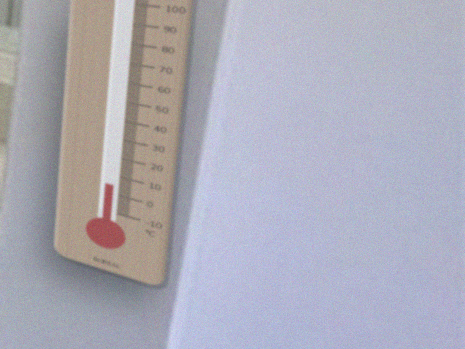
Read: 5 °C
